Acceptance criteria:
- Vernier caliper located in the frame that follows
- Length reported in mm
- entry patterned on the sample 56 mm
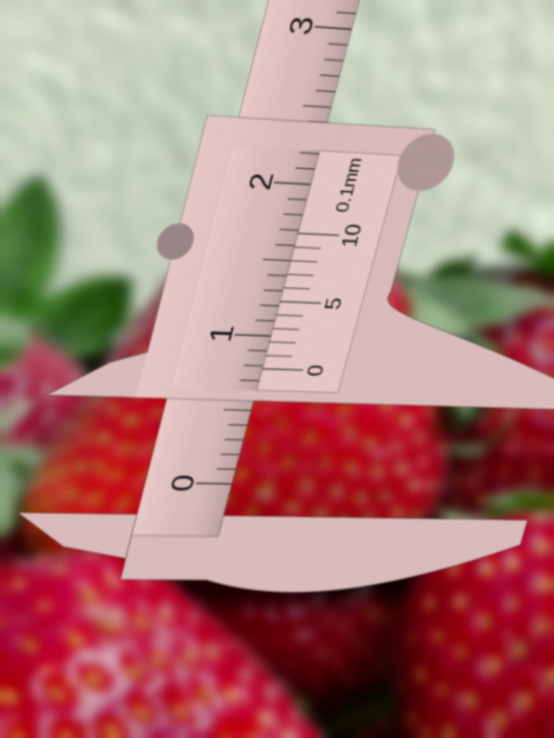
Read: 7.8 mm
